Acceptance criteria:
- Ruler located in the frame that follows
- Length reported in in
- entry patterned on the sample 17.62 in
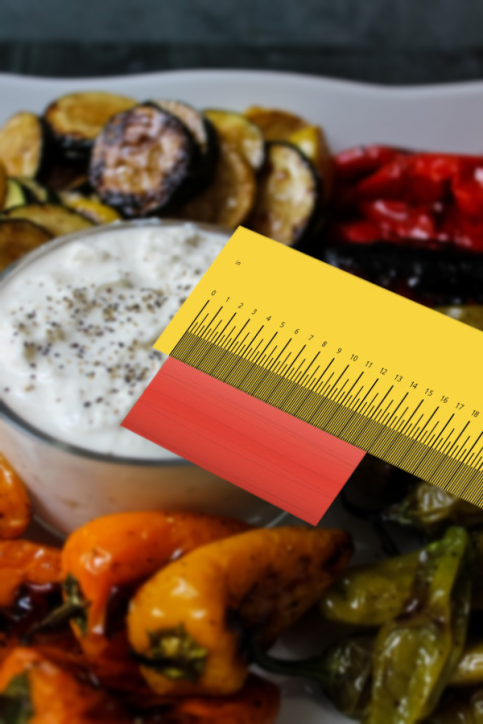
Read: 14 in
